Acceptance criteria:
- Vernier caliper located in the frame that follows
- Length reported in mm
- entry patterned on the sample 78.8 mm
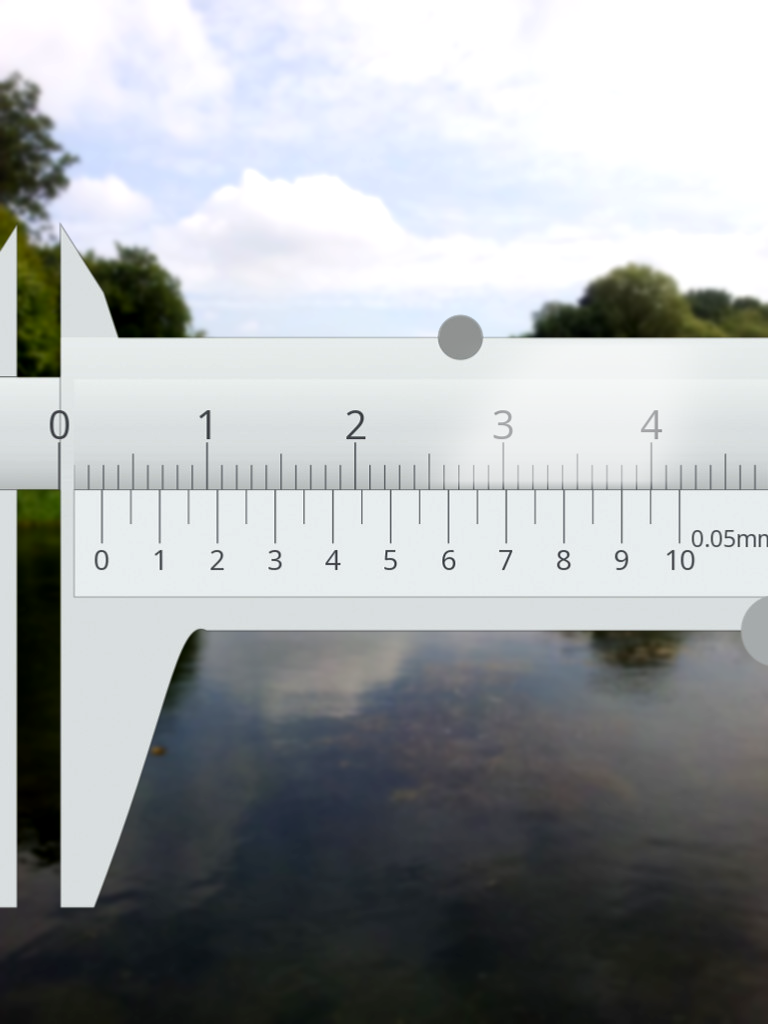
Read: 2.9 mm
